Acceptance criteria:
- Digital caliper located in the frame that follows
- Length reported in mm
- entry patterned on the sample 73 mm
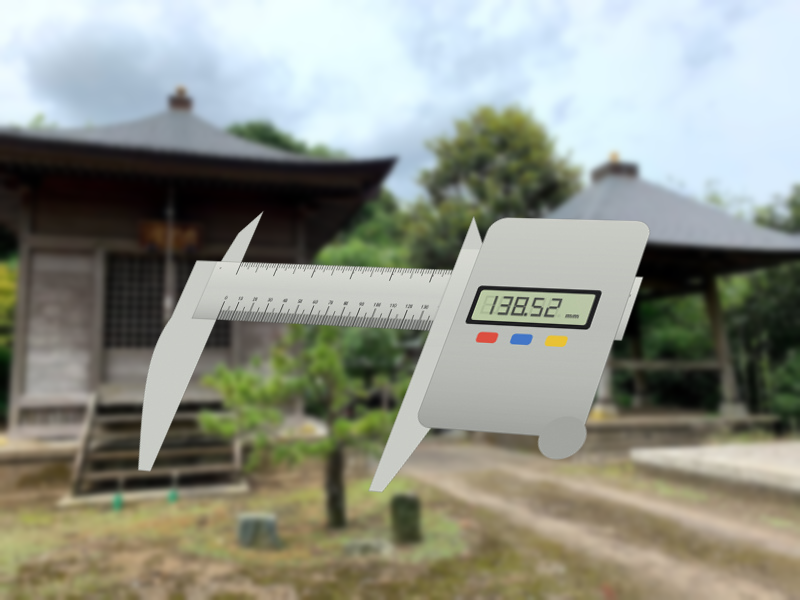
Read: 138.52 mm
